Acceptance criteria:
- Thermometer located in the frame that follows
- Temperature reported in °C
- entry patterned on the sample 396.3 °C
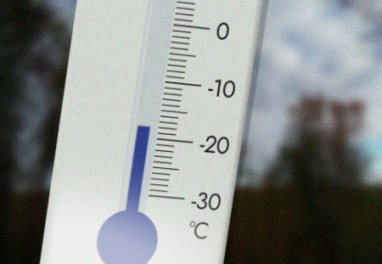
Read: -18 °C
